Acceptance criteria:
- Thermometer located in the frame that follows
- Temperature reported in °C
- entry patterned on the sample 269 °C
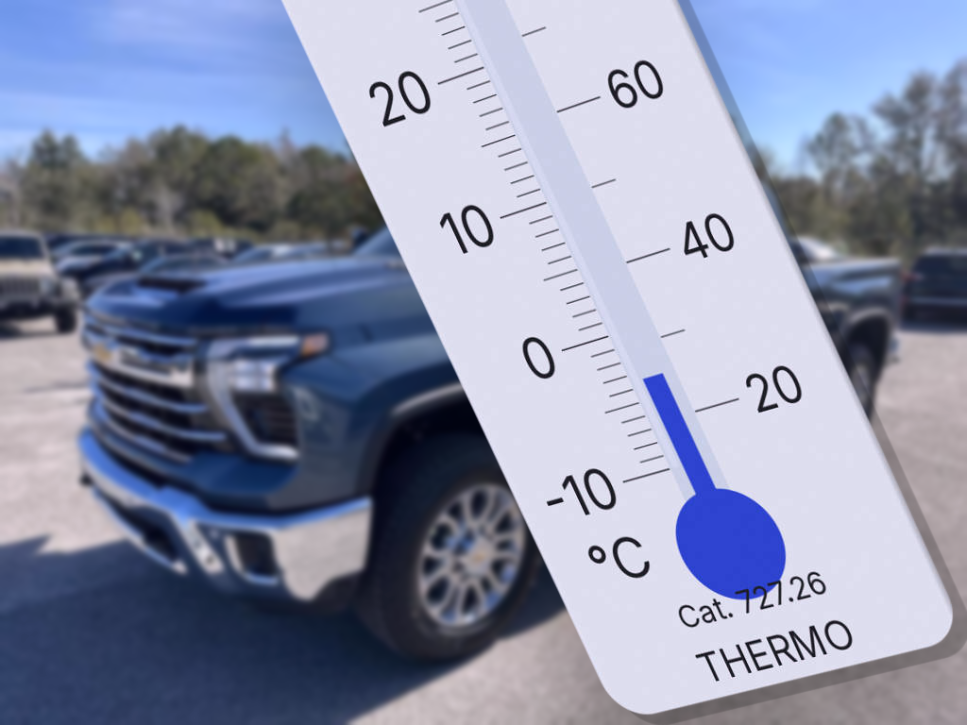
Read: -3.5 °C
